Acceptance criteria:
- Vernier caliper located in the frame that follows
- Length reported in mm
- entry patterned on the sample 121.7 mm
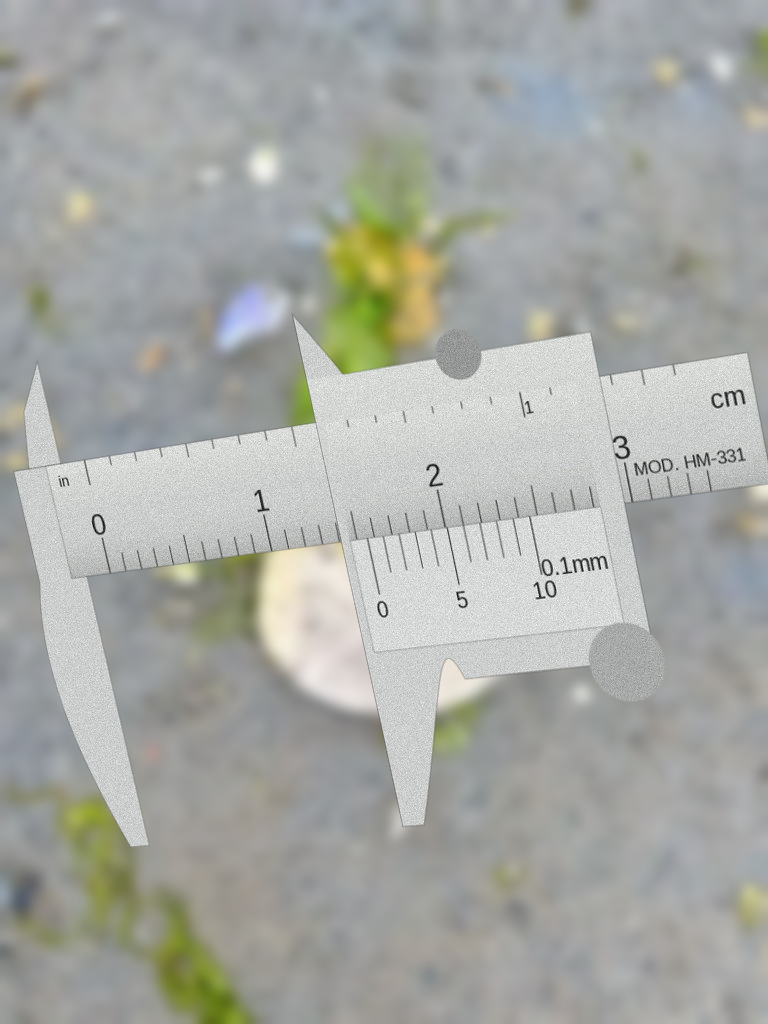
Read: 15.6 mm
